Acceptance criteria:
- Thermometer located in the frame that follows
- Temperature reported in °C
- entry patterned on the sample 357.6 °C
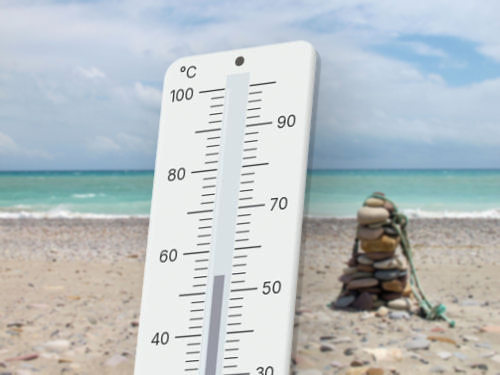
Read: 54 °C
